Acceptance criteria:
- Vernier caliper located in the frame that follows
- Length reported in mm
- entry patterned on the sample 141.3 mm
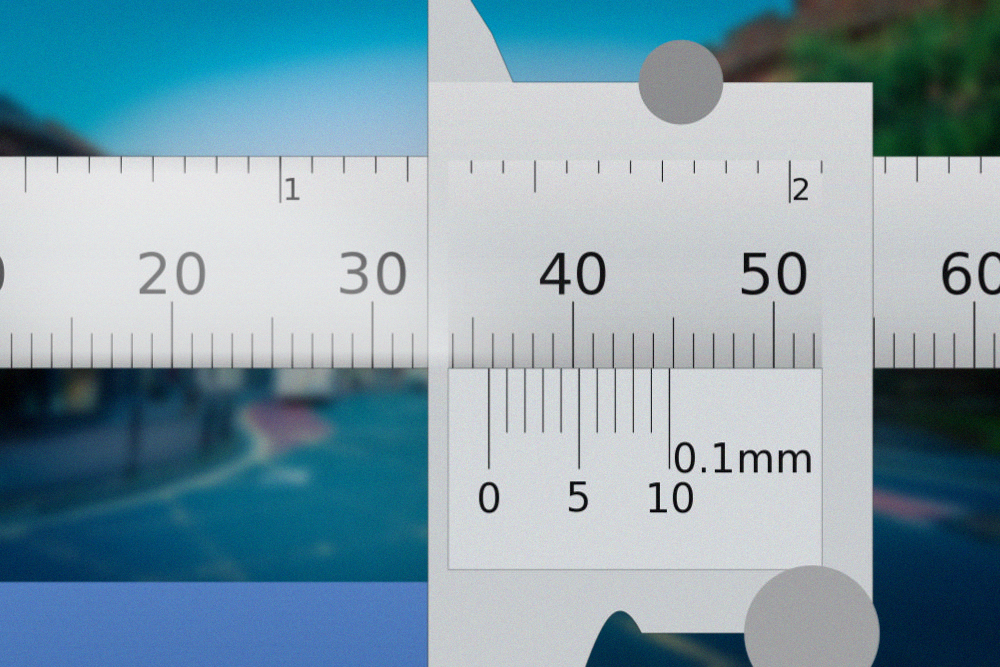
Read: 35.8 mm
